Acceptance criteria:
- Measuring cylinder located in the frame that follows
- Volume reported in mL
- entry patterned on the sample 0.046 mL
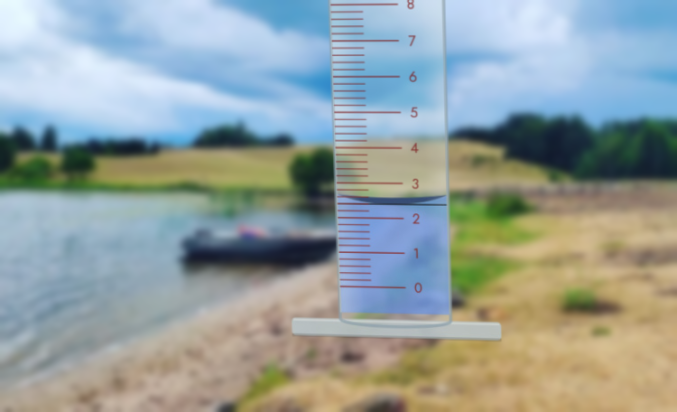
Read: 2.4 mL
